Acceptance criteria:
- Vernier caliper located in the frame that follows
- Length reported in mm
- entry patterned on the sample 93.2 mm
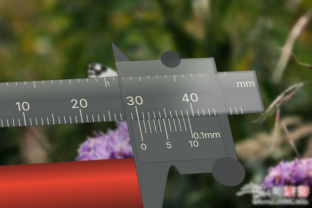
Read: 30.0 mm
